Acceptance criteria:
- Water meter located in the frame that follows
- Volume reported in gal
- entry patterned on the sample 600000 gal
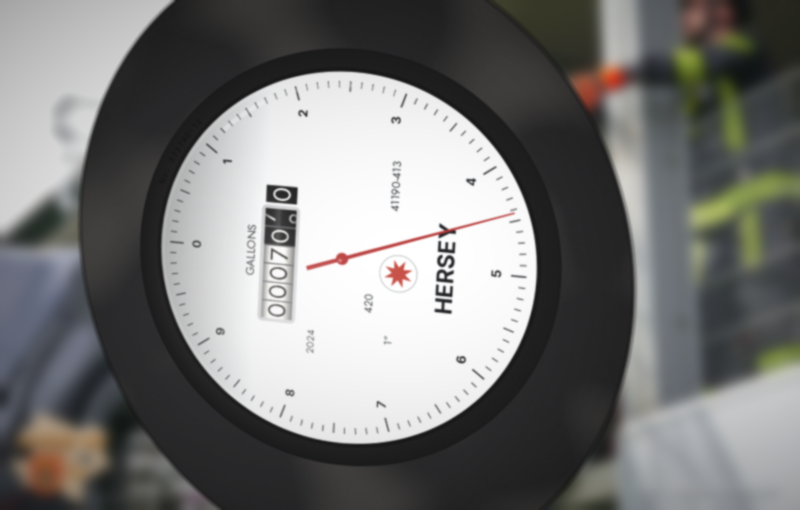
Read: 7074.4 gal
